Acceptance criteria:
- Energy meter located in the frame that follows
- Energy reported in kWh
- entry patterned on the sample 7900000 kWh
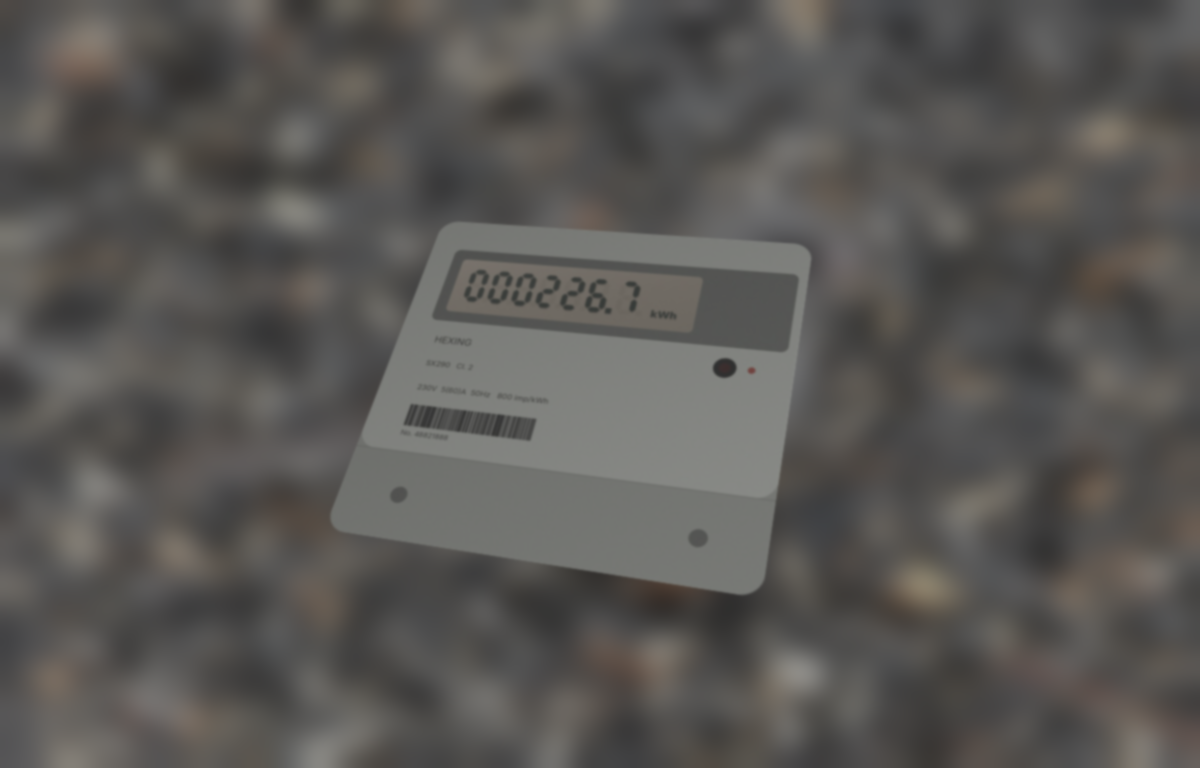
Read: 226.7 kWh
